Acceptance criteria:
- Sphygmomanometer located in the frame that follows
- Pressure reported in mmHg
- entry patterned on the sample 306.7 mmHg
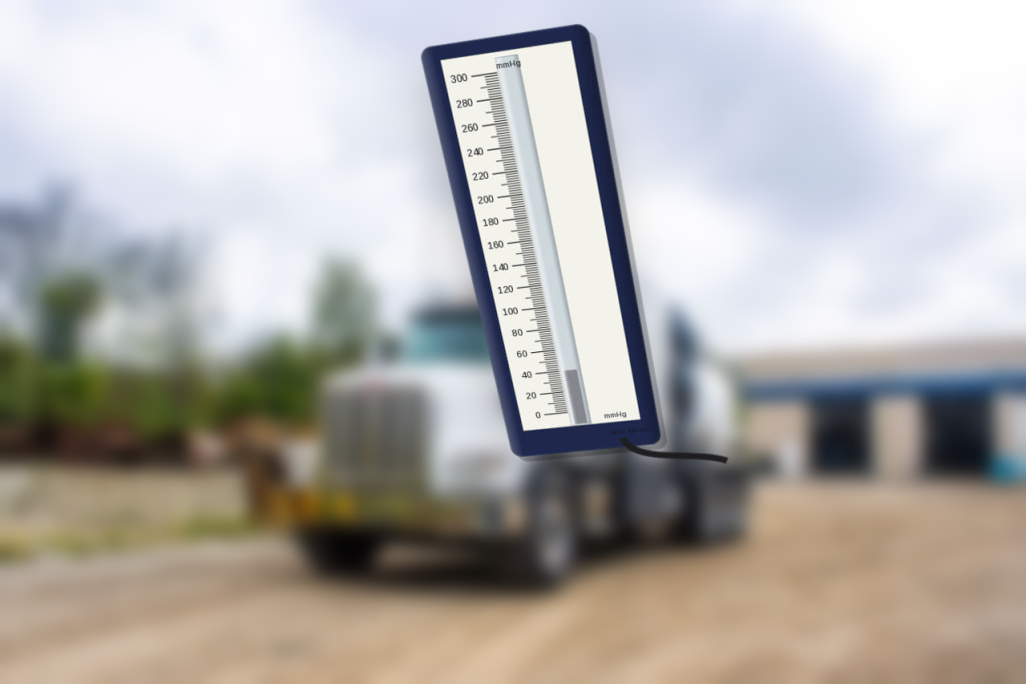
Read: 40 mmHg
